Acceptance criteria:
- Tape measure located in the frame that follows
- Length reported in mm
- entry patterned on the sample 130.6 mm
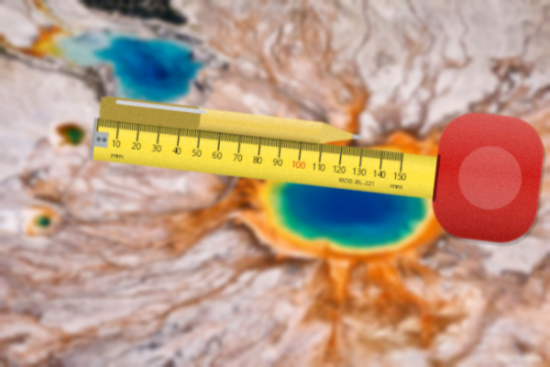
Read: 130 mm
